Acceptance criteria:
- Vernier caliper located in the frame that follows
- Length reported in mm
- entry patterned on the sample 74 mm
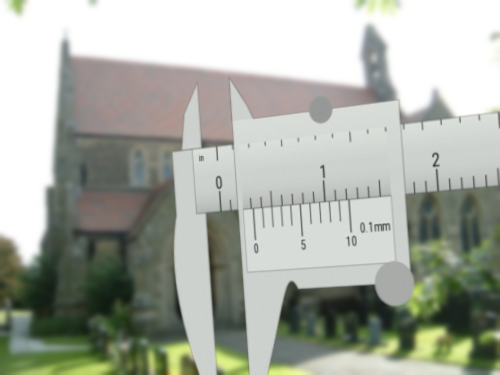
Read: 3.2 mm
